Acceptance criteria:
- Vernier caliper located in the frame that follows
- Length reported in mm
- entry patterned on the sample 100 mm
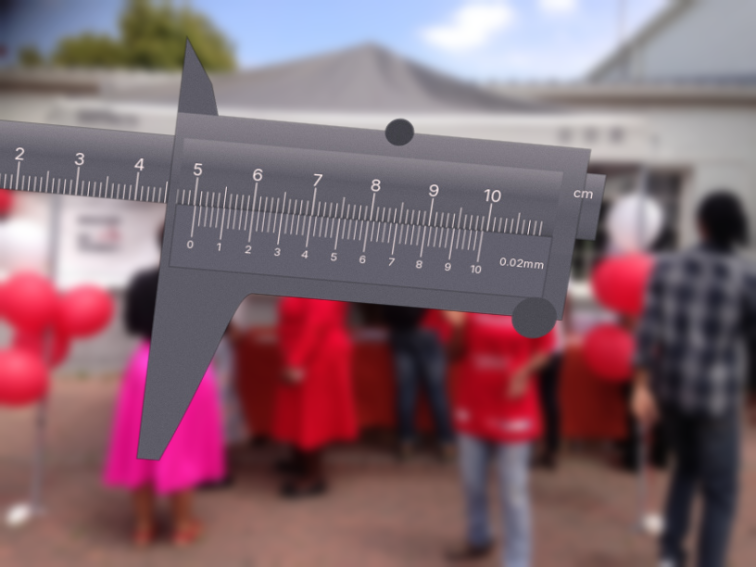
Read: 50.2 mm
